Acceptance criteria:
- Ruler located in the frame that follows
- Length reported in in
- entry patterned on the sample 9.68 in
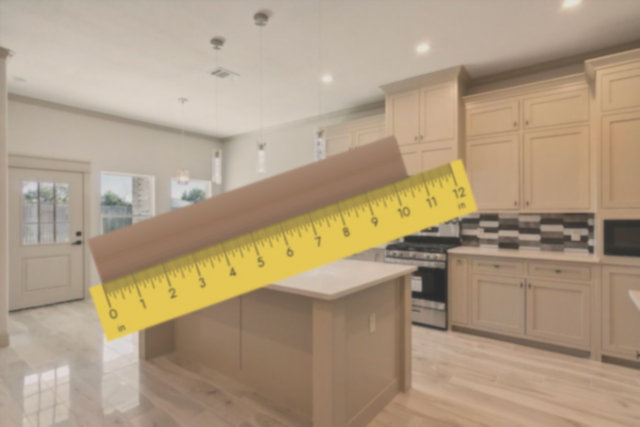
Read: 10.5 in
